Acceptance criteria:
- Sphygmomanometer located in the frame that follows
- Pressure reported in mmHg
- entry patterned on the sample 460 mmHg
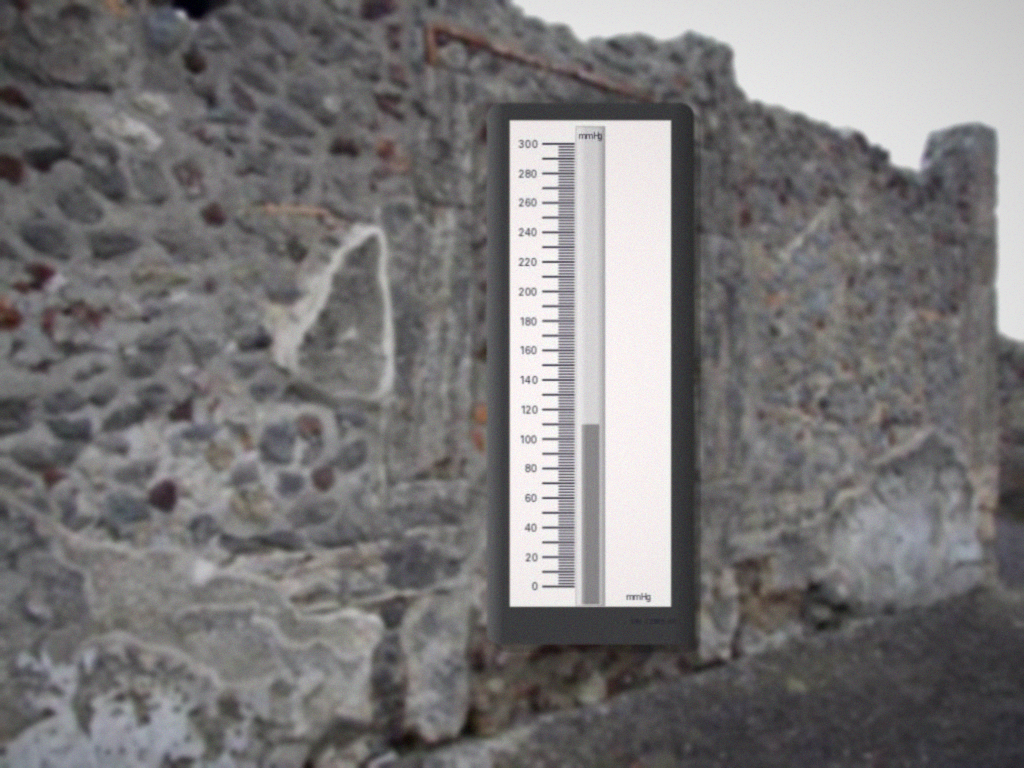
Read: 110 mmHg
